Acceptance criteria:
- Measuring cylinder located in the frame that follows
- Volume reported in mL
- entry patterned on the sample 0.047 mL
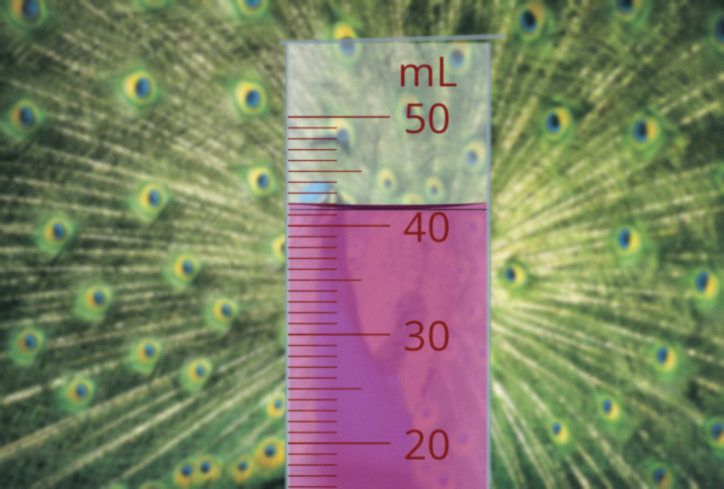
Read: 41.5 mL
